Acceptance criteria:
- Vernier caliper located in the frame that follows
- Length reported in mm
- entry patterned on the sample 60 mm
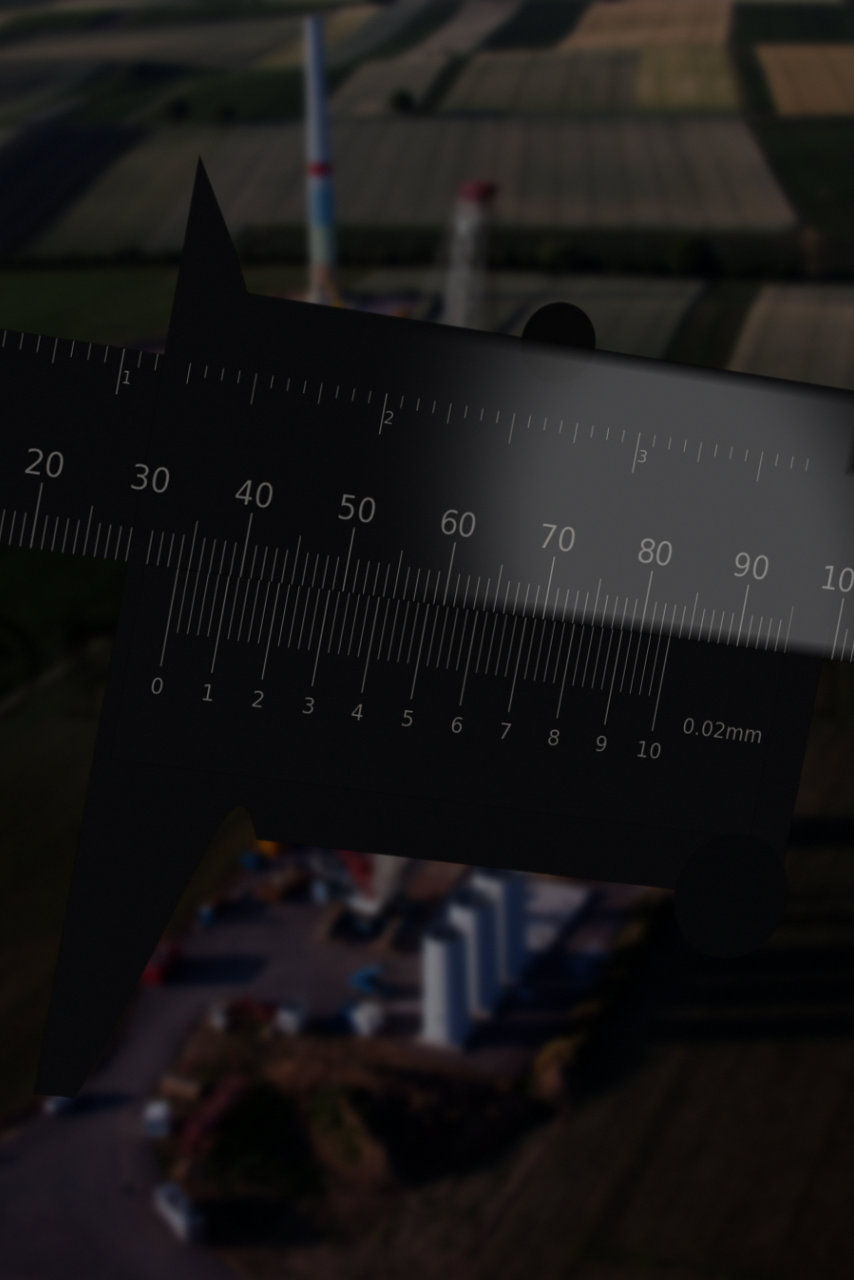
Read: 34.0 mm
